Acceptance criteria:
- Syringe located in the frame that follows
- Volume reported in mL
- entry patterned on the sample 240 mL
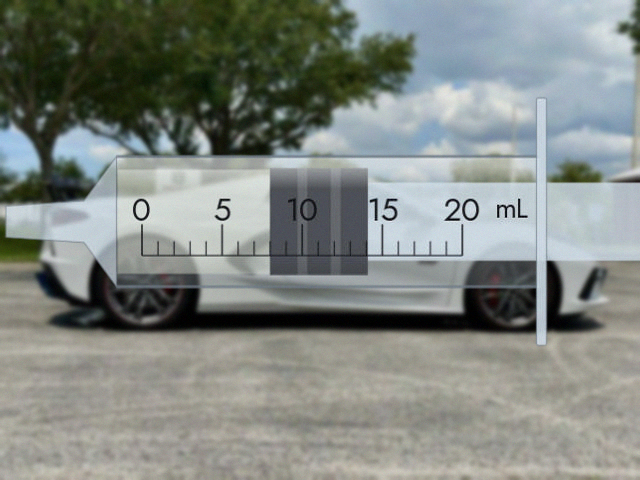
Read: 8 mL
